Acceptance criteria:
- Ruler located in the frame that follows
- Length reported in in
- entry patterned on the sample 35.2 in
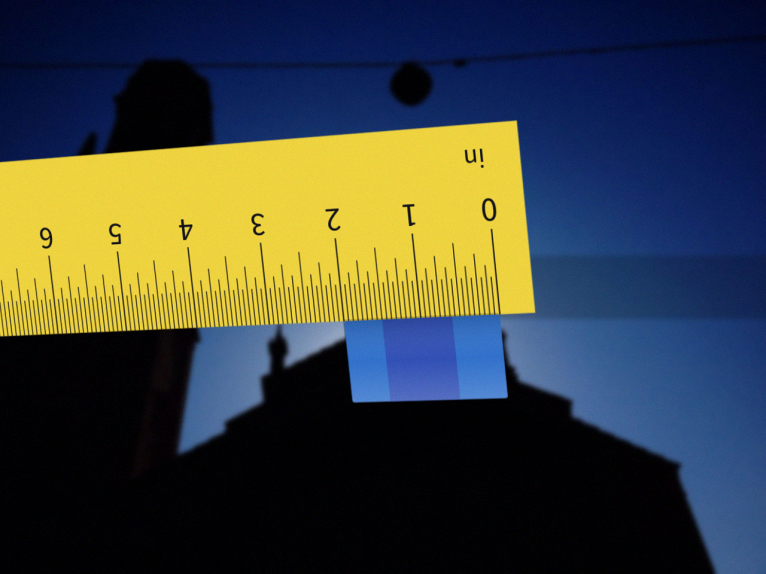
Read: 2 in
